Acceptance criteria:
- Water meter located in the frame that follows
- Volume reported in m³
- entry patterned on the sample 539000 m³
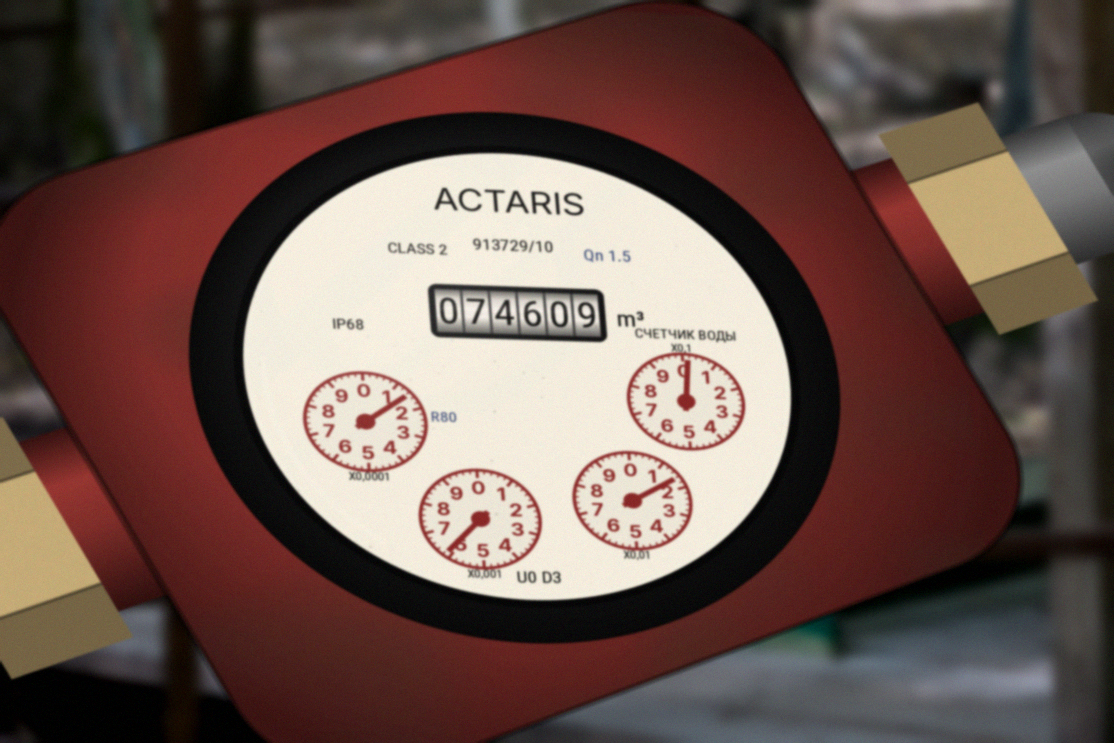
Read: 74609.0161 m³
